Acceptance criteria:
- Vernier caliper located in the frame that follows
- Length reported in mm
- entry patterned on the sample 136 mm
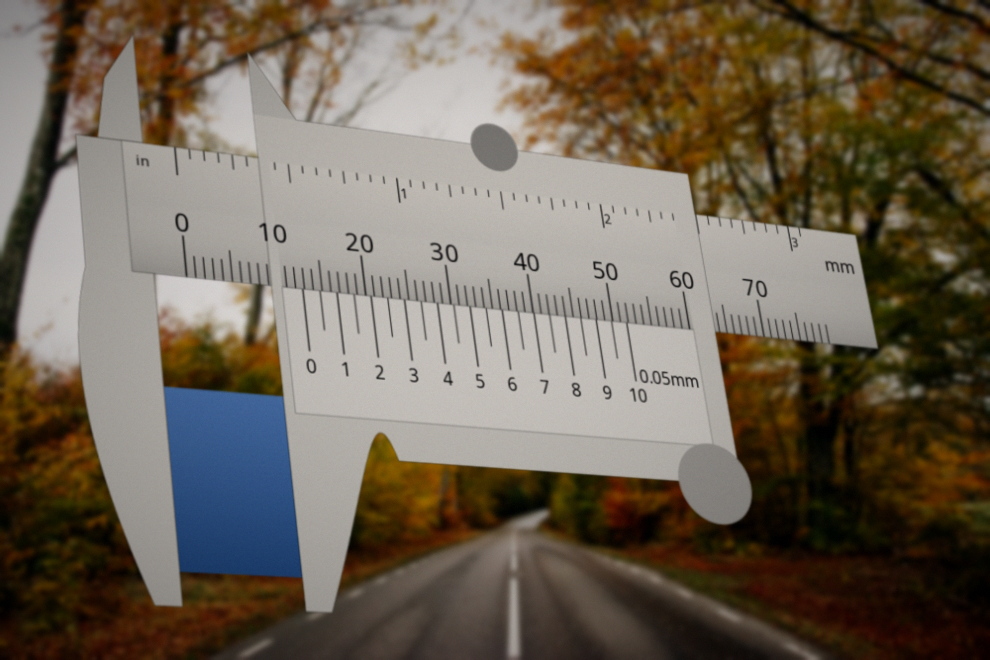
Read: 12.8 mm
